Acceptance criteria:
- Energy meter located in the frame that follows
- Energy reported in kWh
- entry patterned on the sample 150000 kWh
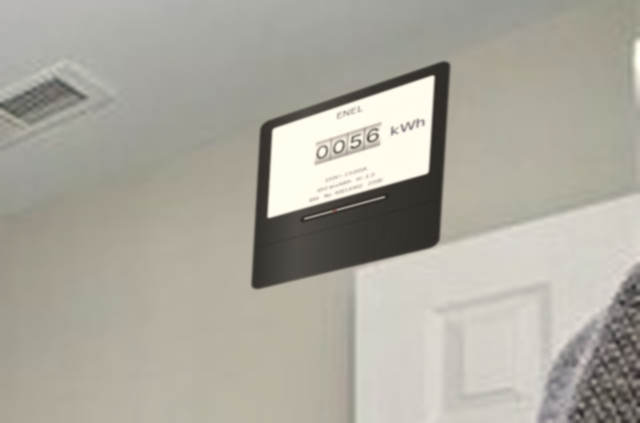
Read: 56 kWh
